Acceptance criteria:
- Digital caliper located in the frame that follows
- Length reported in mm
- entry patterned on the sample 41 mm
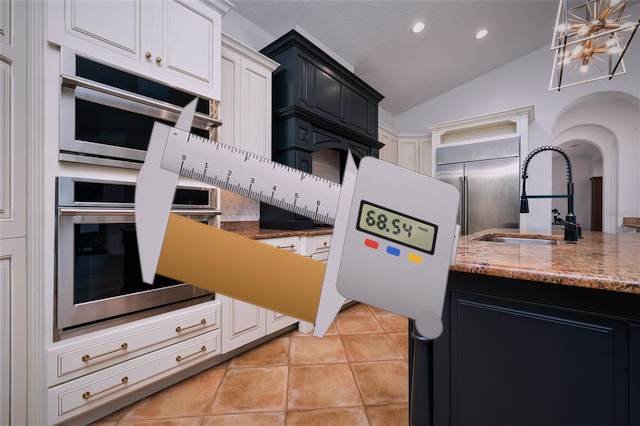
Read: 68.54 mm
